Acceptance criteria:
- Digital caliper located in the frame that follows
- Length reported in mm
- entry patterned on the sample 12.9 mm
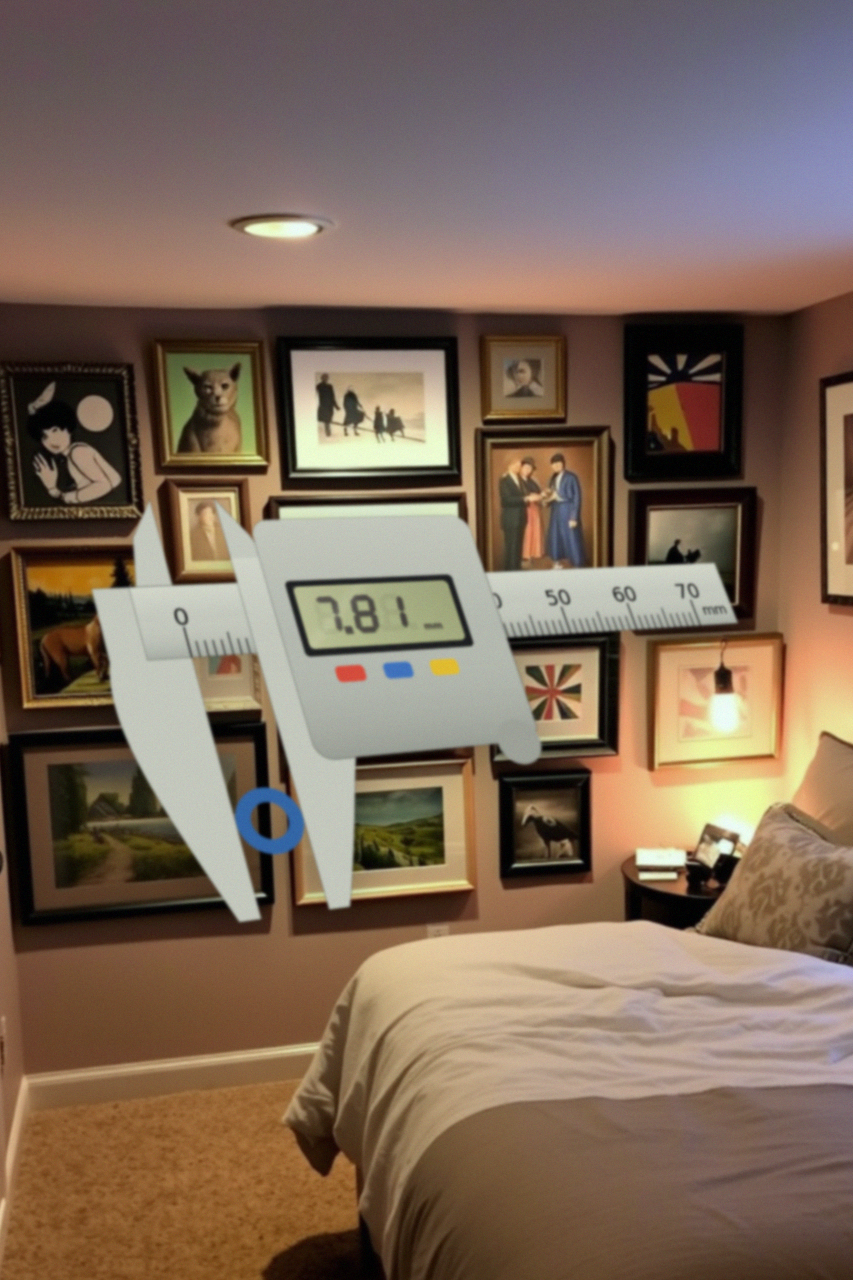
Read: 7.81 mm
